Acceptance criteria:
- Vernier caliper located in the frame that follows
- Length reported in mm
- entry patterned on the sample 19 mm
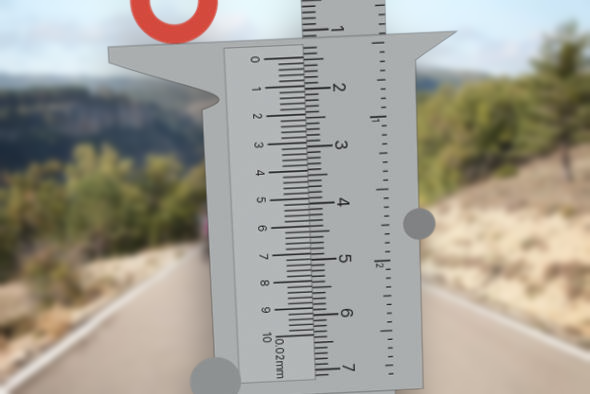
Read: 14.6 mm
